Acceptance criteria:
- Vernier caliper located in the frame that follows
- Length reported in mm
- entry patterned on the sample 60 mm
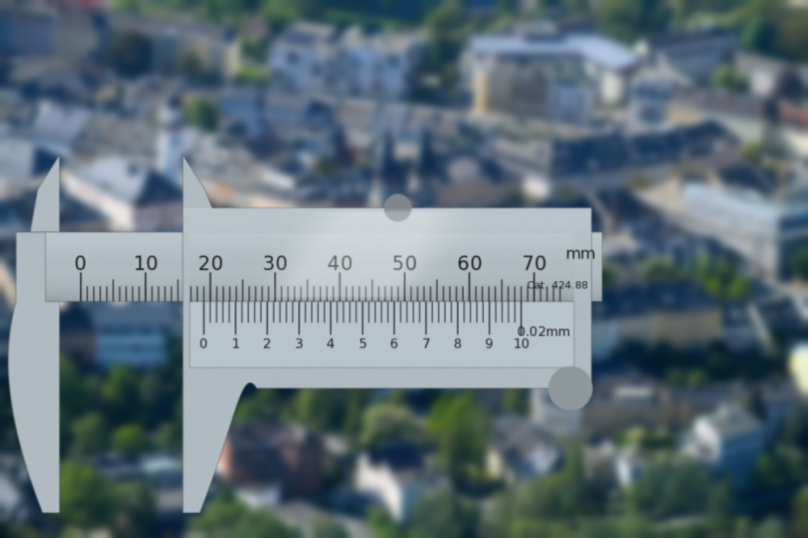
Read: 19.0 mm
